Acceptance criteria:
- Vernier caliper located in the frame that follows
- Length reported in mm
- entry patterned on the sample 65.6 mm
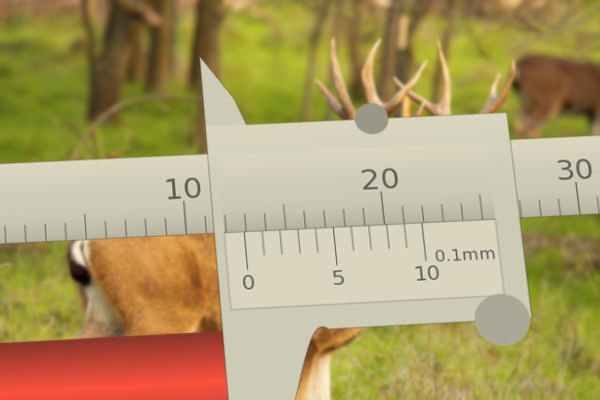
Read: 12.9 mm
